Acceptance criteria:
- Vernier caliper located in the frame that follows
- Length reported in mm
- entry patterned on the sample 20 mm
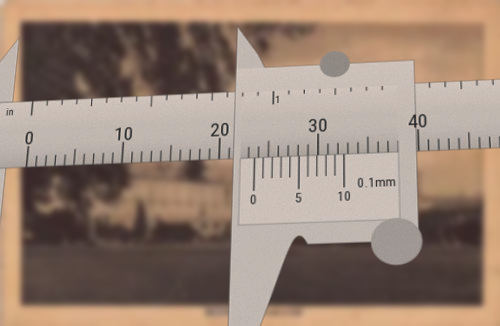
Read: 23.6 mm
